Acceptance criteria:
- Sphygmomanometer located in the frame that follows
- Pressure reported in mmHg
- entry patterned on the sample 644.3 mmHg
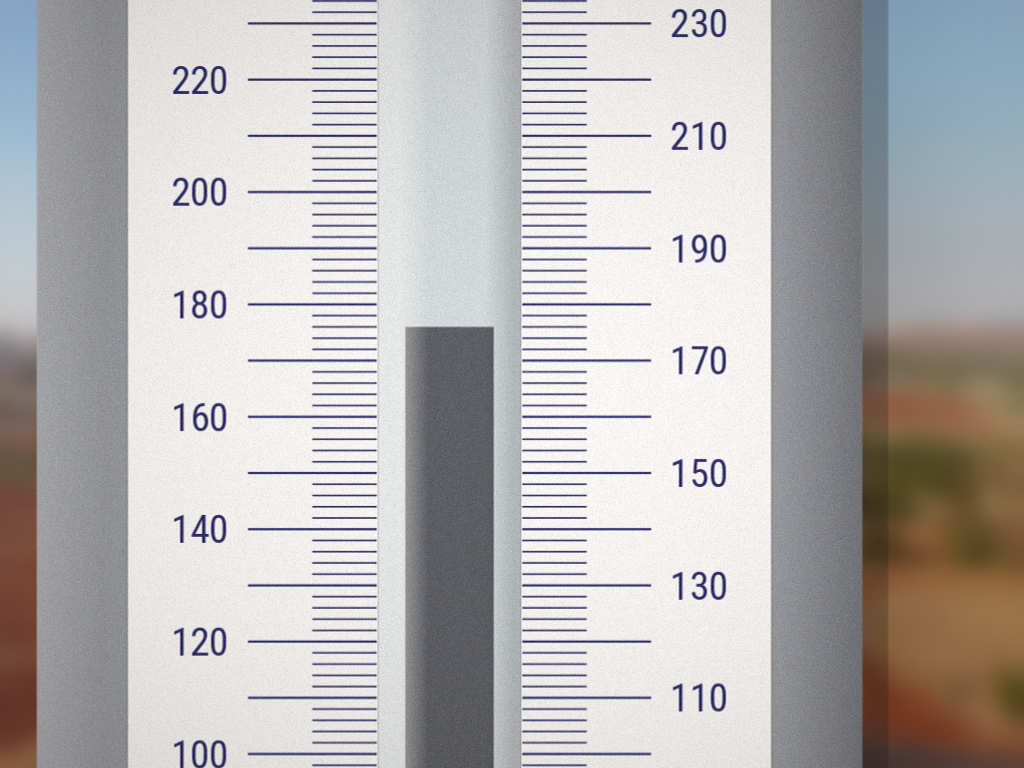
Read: 176 mmHg
